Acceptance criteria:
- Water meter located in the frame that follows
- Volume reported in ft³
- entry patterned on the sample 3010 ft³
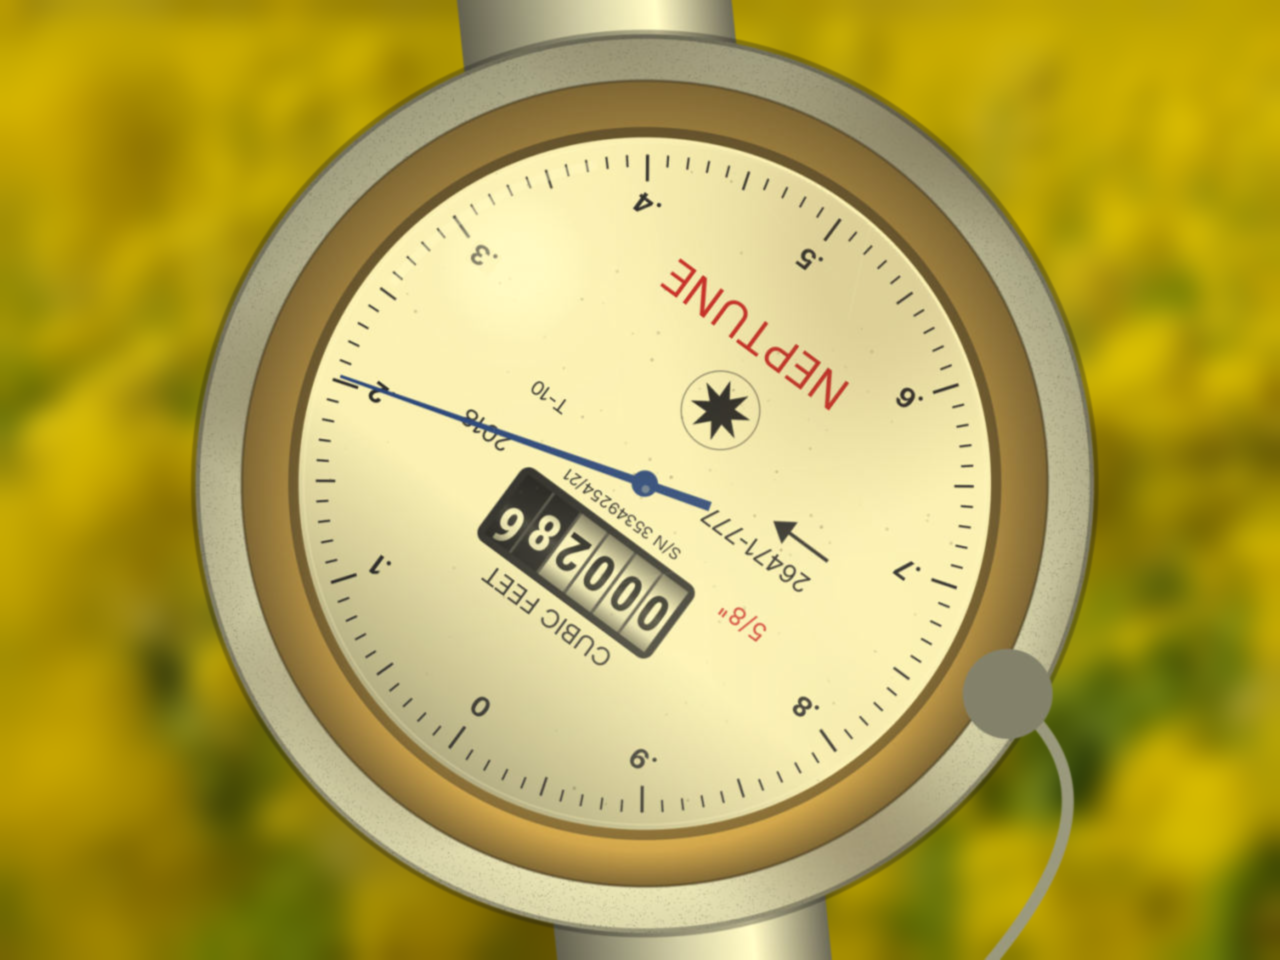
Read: 286.20 ft³
